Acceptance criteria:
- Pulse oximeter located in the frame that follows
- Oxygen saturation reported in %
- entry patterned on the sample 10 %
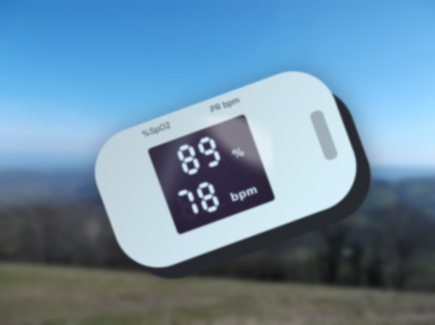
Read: 89 %
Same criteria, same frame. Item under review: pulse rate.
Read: 78 bpm
